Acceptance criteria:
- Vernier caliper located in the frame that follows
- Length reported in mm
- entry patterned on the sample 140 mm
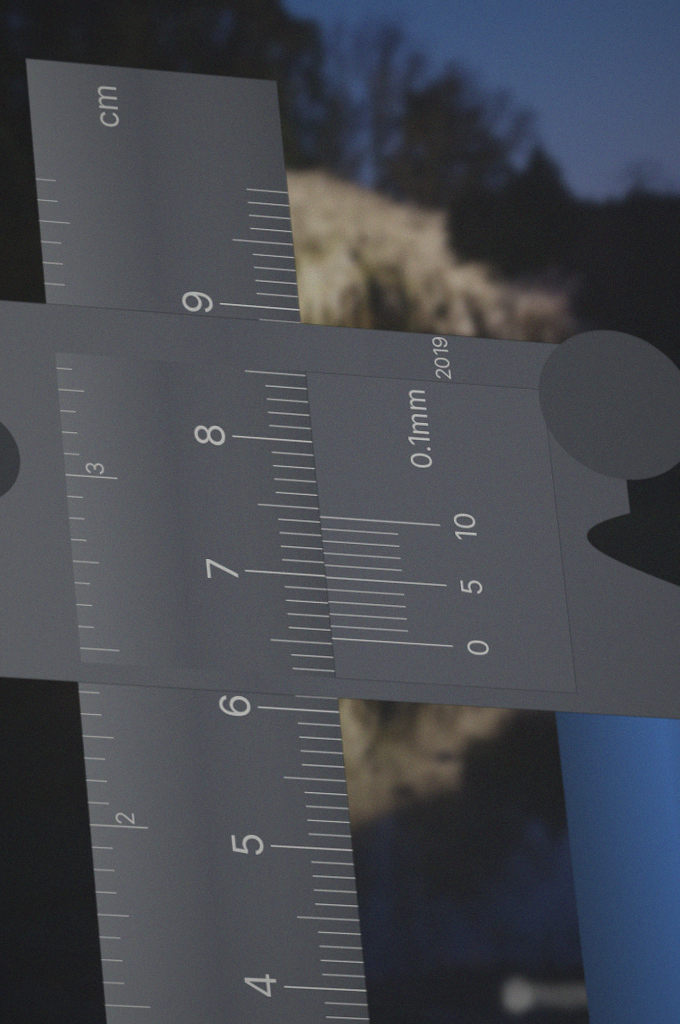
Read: 65.4 mm
